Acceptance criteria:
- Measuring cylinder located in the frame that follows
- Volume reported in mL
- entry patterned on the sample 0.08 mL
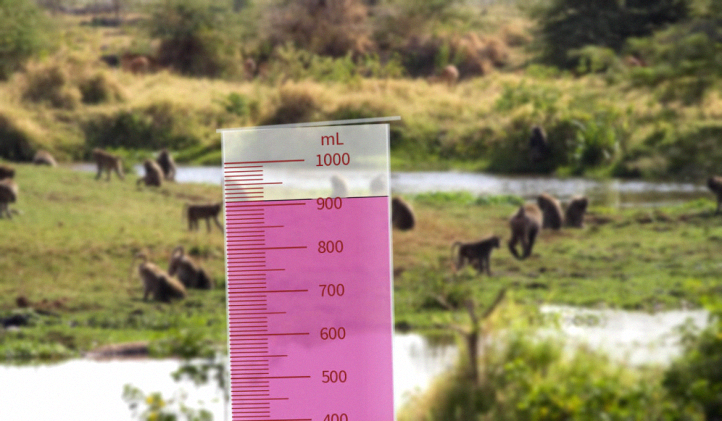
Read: 910 mL
